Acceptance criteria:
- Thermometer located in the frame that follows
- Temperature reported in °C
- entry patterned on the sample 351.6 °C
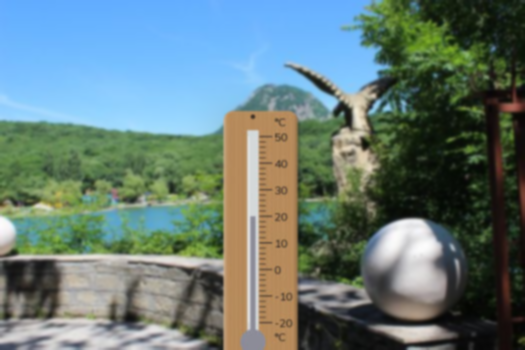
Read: 20 °C
